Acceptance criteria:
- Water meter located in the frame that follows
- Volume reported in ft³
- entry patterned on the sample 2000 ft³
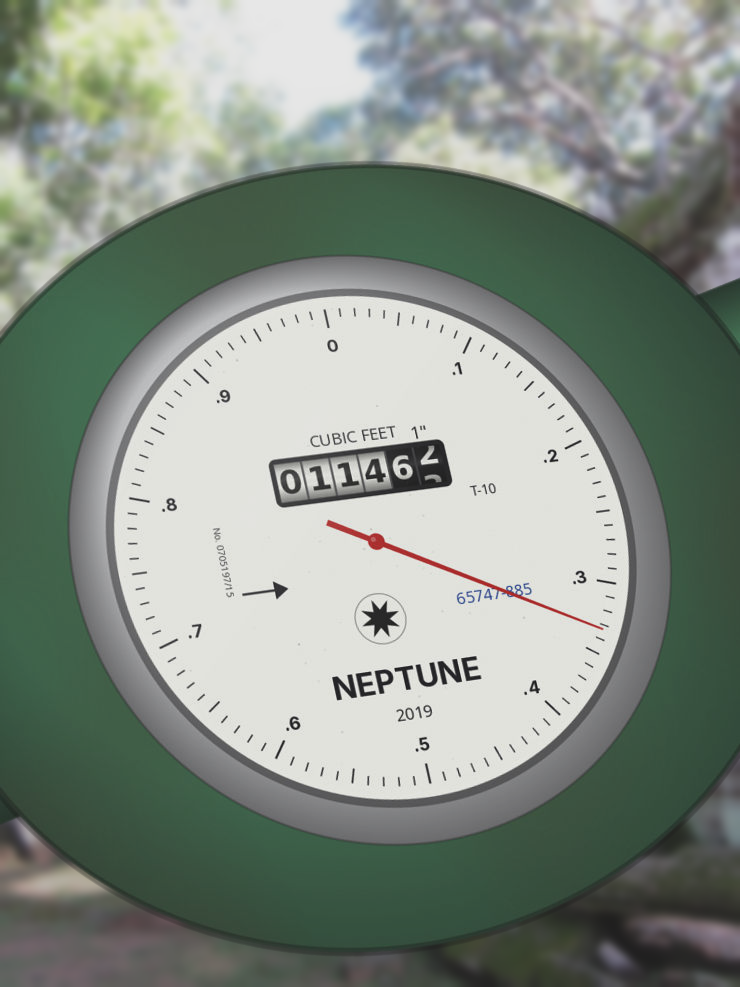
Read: 11462.33 ft³
